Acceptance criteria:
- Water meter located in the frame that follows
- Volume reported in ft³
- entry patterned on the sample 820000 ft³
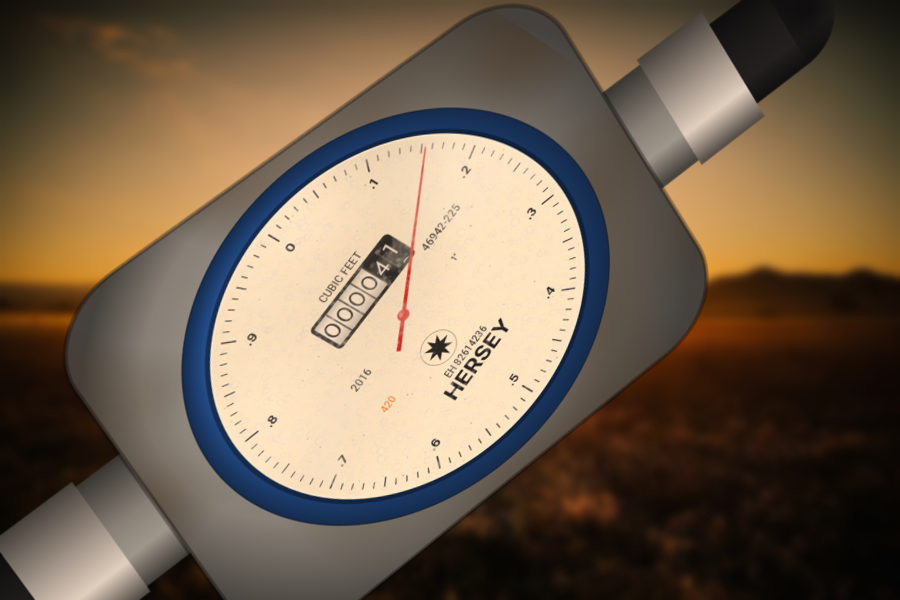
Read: 41.15 ft³
